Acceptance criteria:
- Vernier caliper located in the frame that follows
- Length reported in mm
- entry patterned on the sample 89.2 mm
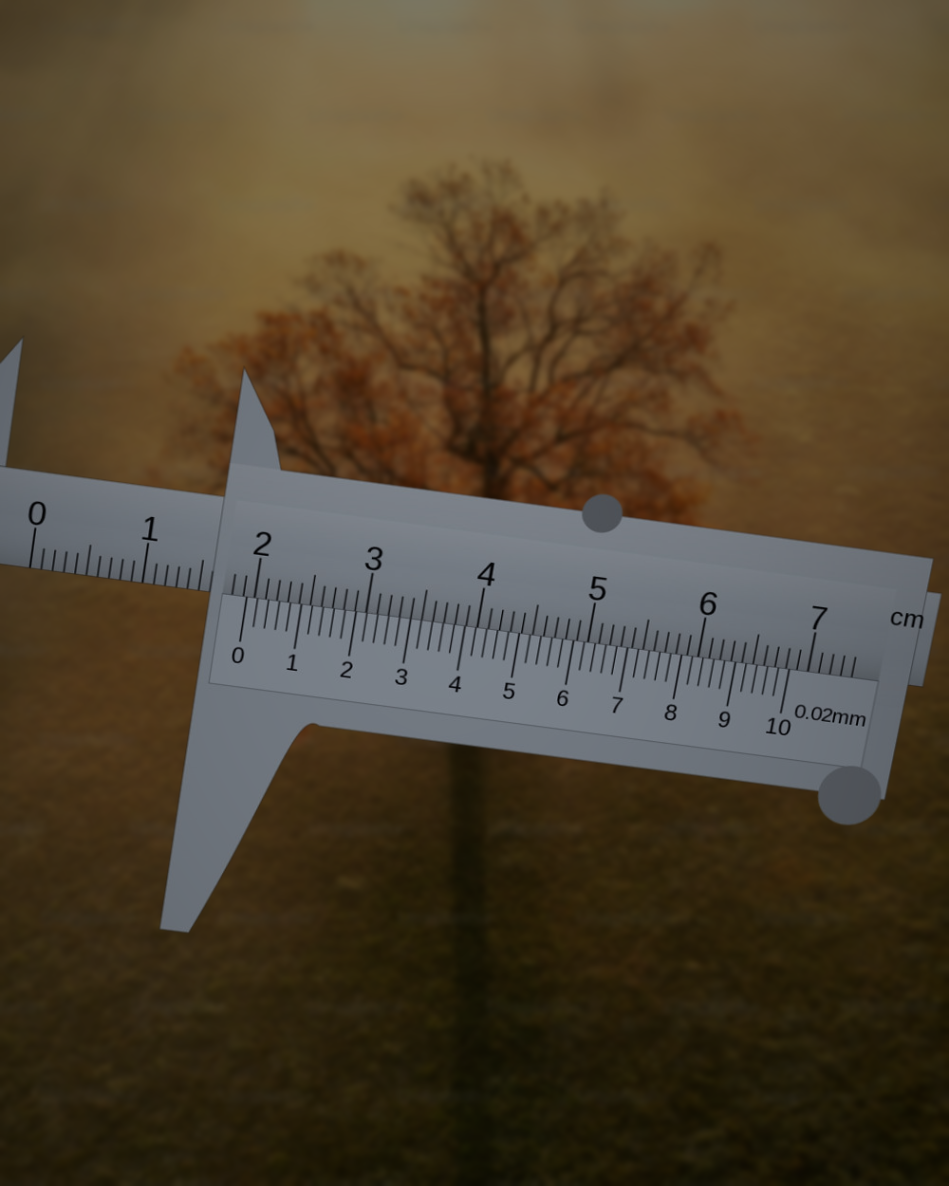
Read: 19.3 mm
